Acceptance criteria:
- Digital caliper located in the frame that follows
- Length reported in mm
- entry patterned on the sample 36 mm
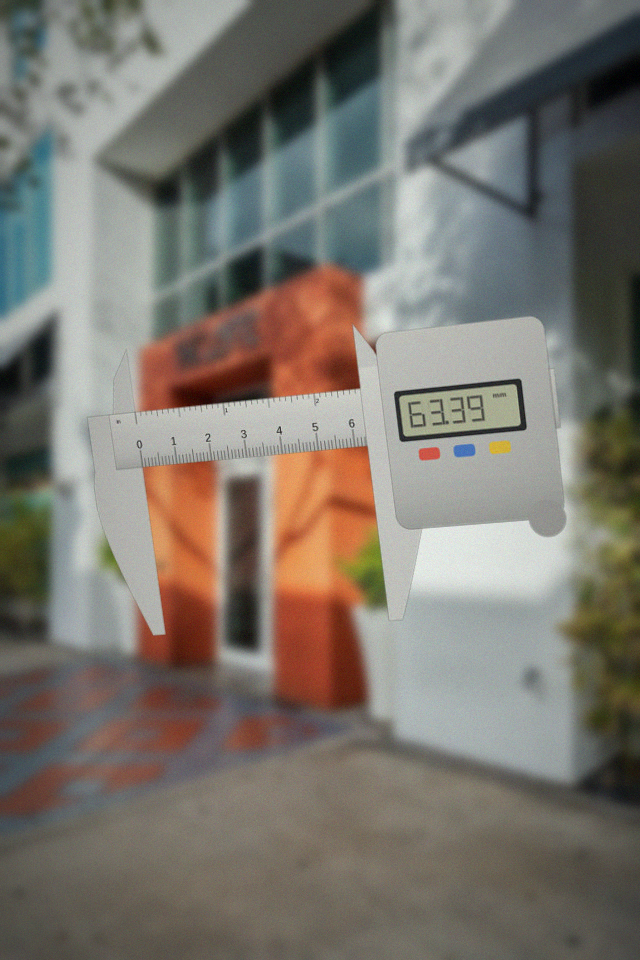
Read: 63.39 mm
